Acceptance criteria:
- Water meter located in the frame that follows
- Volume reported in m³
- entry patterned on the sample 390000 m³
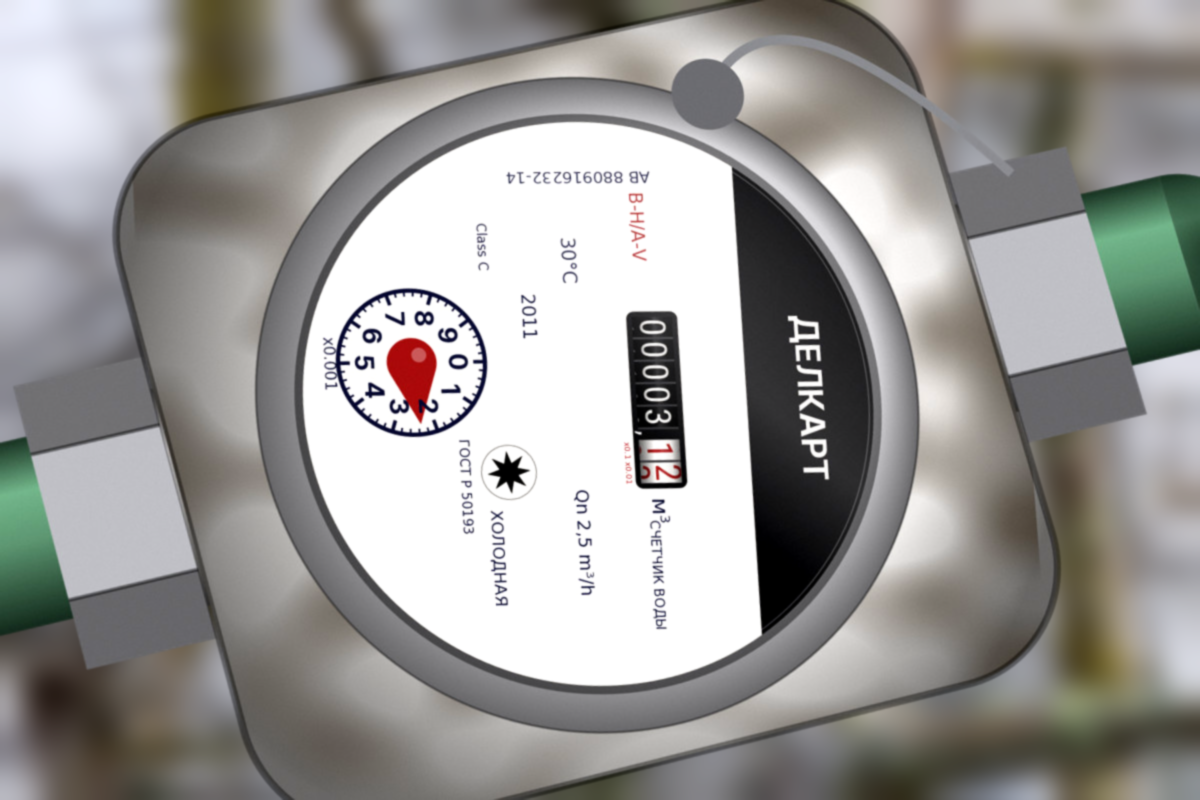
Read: 3.122 m³
